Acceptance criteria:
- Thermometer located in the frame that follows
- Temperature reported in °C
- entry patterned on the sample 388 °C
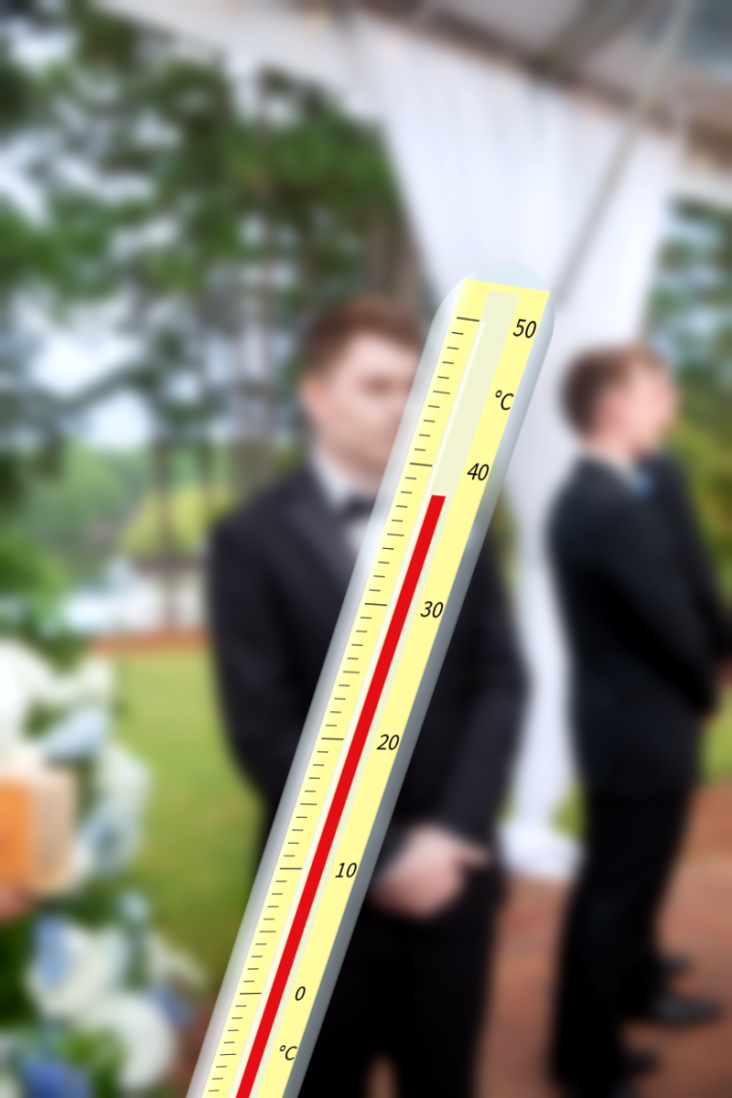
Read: 38 °C
